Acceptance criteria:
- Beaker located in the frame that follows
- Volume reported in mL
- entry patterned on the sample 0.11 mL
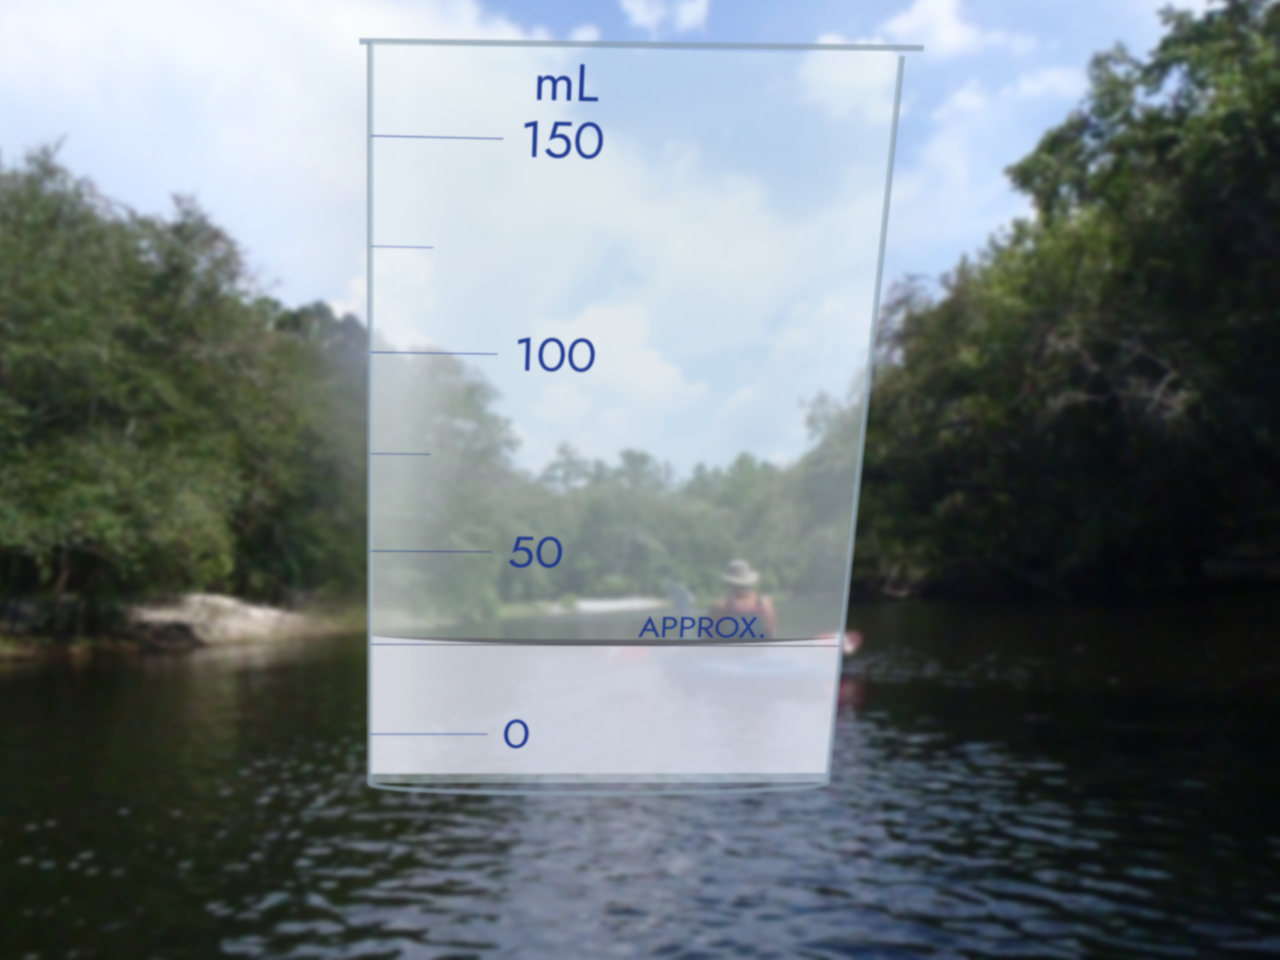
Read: 25 mL
